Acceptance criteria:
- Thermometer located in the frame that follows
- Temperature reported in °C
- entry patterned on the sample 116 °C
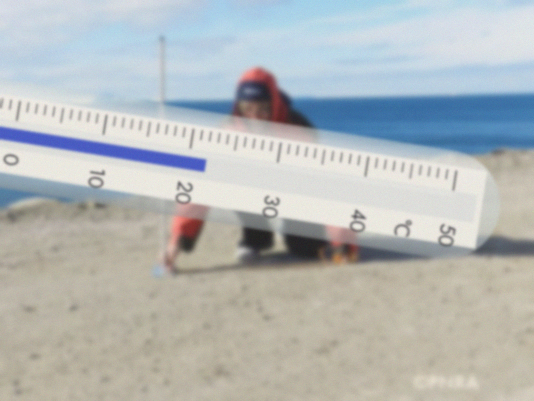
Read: 22 °C
